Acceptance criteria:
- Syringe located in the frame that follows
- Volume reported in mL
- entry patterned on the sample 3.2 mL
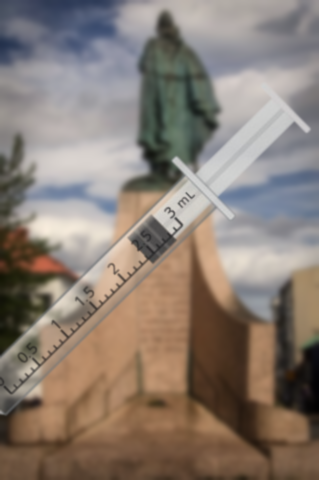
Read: 2.4 mL
